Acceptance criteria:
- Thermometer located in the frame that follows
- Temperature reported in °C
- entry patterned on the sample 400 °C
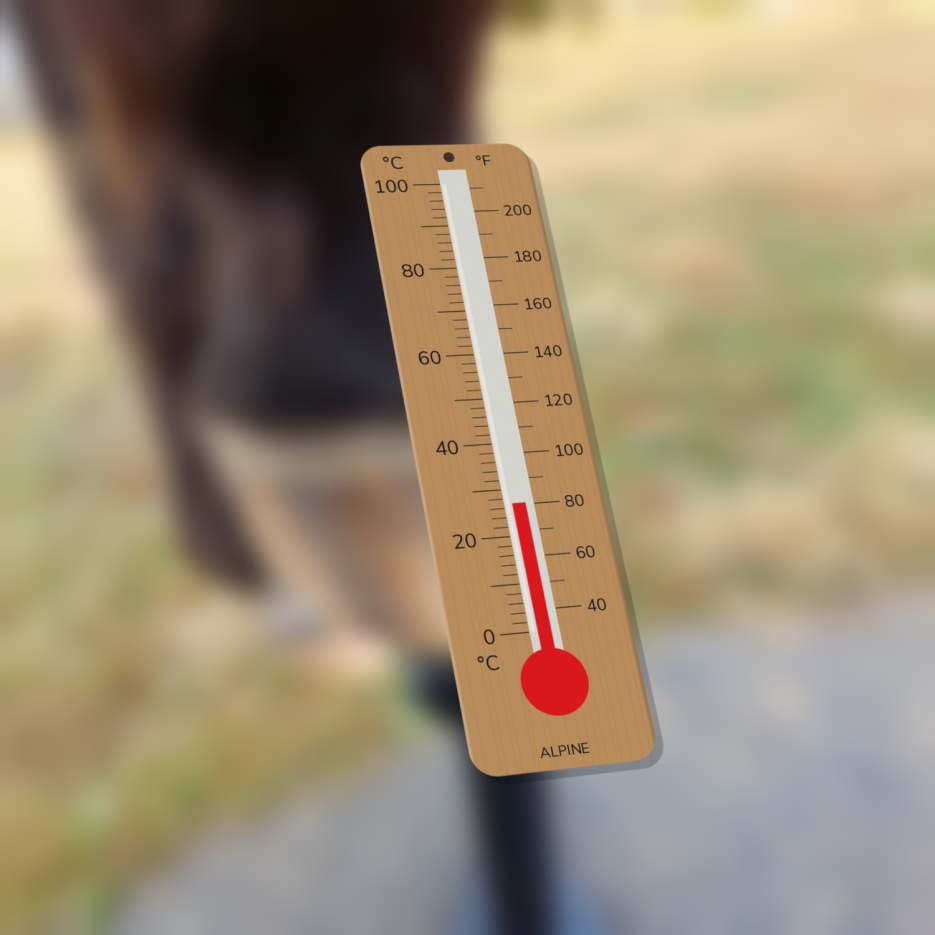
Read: 27 °C
